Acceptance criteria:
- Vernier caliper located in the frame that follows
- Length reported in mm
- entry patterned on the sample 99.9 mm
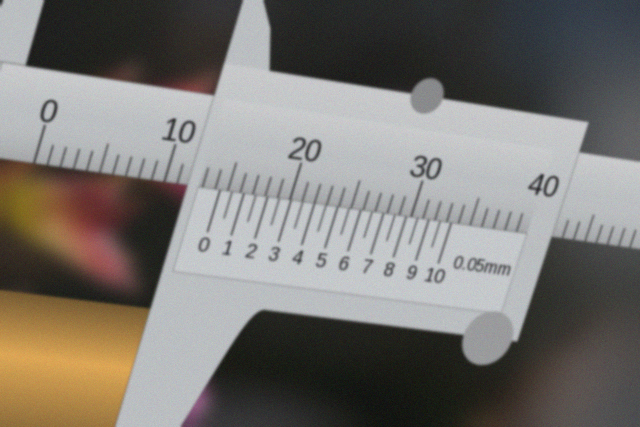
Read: 14.4 mm
